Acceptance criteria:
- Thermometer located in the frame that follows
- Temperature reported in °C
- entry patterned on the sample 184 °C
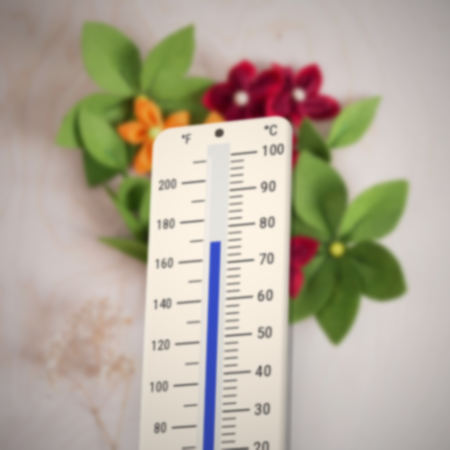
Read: 76 °C
